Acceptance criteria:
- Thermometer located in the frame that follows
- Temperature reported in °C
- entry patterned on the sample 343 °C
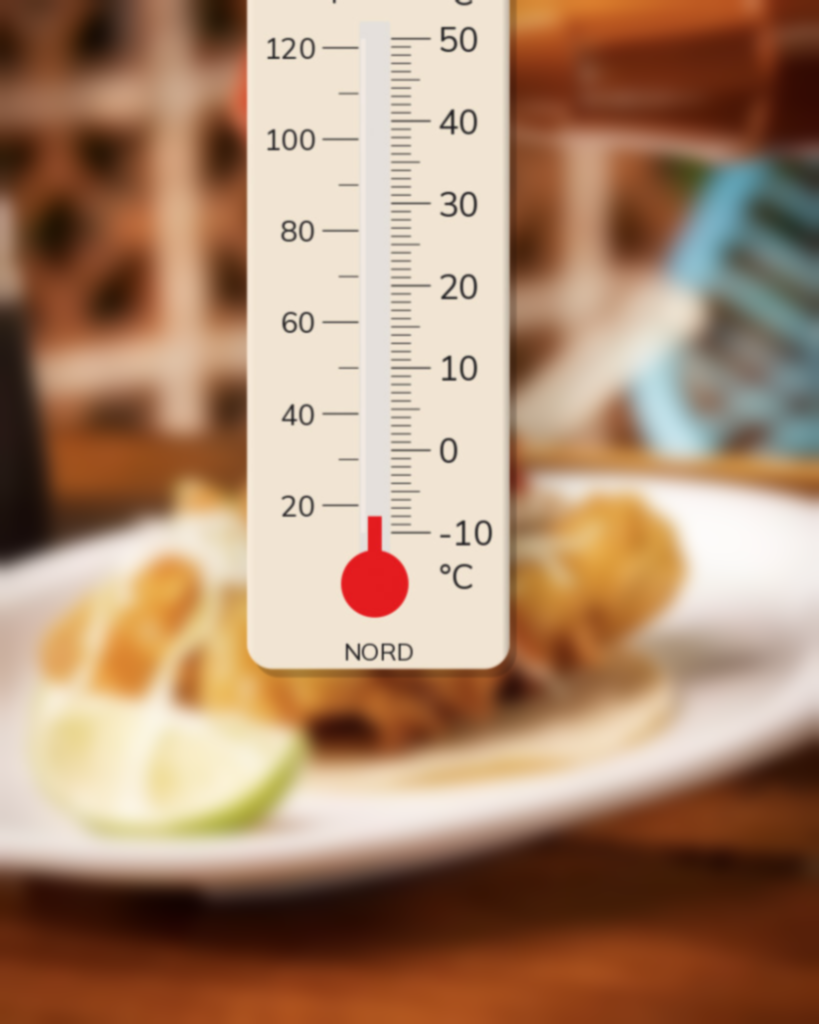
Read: -8 °C
